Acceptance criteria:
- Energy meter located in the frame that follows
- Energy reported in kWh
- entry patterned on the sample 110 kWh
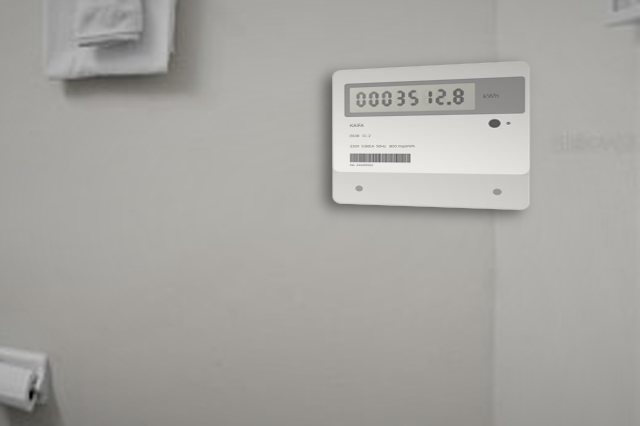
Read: 3512.8 kWh
